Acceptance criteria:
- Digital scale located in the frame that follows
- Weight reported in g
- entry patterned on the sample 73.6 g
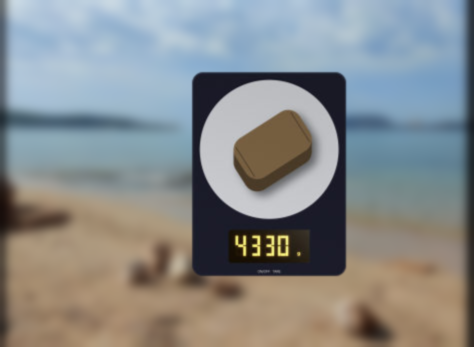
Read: 4330 g
